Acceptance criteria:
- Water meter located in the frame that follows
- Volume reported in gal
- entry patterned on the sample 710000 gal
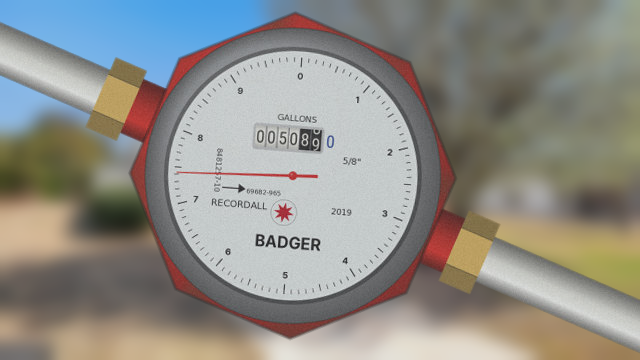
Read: 50887.4 gal
